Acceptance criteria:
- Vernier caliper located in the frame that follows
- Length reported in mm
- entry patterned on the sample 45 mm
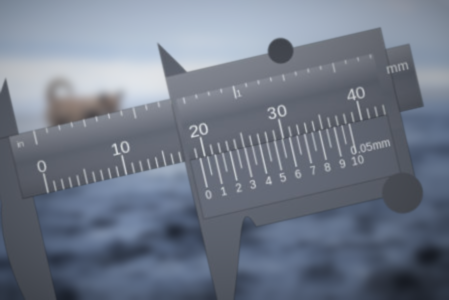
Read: 19.4 mm
